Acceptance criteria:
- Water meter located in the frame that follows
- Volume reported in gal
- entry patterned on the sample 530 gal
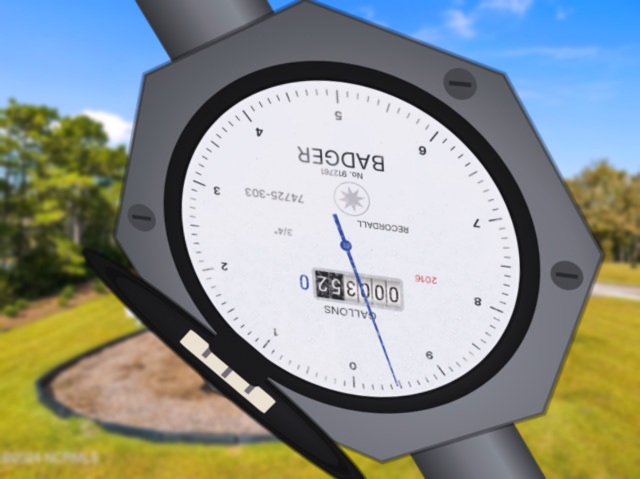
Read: 3519.5 gal
